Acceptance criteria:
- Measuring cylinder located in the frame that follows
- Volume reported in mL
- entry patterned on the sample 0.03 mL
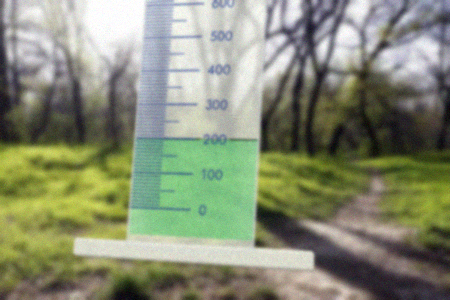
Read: 200 mL
